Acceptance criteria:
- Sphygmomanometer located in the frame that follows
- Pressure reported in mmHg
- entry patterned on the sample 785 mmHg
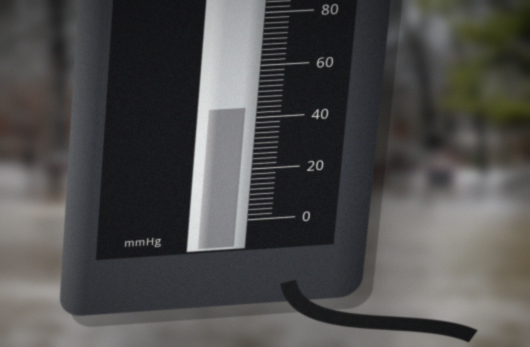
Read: 44 mmHg
